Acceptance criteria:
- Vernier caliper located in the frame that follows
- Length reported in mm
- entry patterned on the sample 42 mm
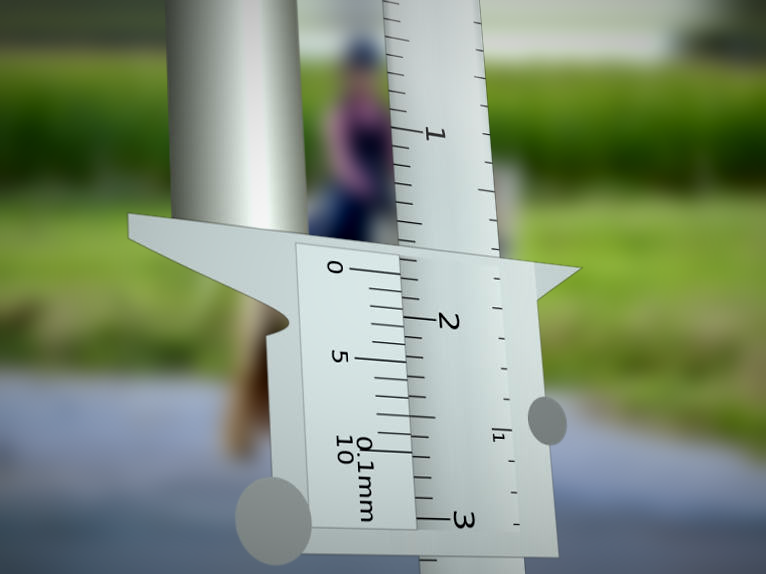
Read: 17.8 mm
